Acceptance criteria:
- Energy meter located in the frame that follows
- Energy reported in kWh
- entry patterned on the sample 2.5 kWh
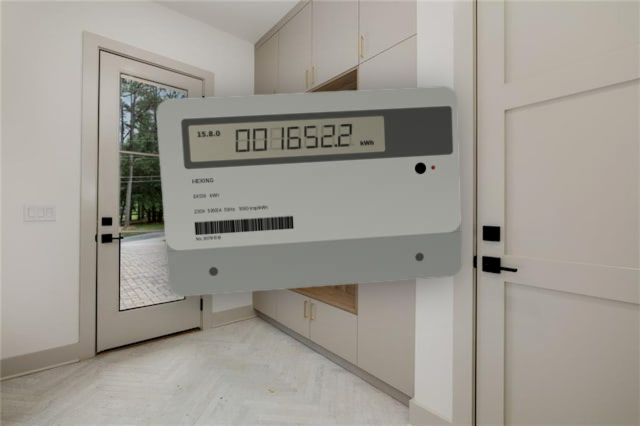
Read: 1652.2 kWh
